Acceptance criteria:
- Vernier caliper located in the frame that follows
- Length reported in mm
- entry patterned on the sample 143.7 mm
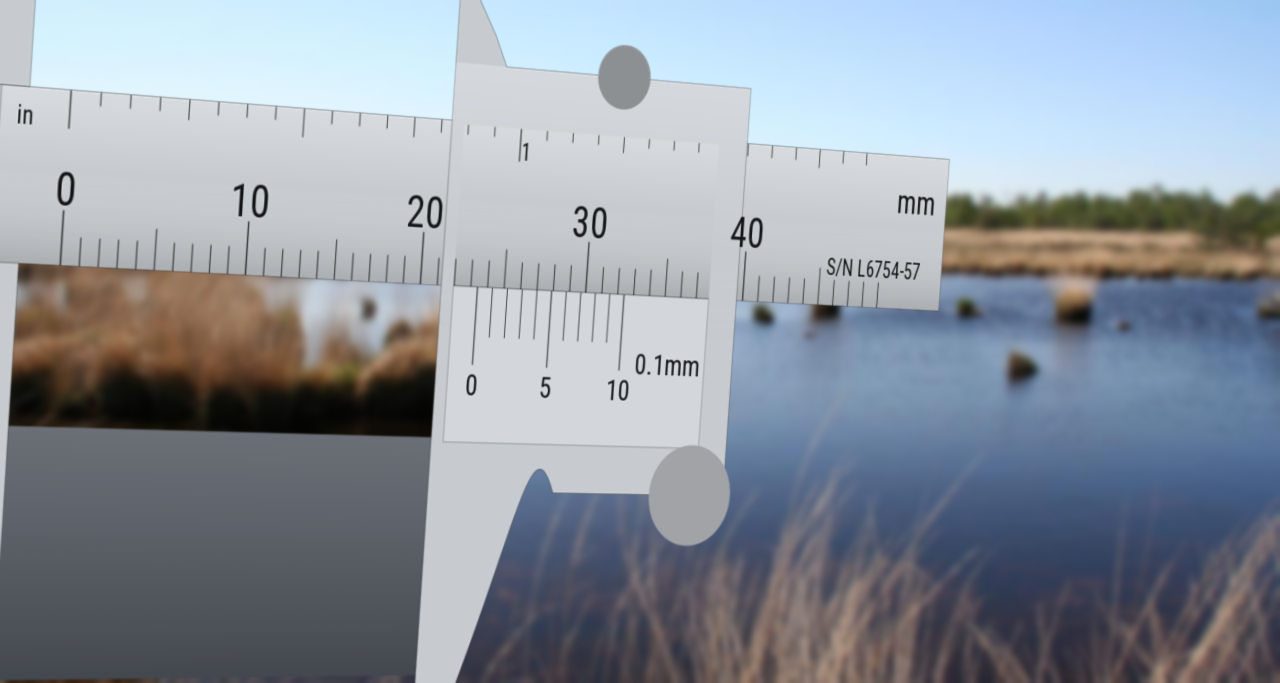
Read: 23.4 mm
